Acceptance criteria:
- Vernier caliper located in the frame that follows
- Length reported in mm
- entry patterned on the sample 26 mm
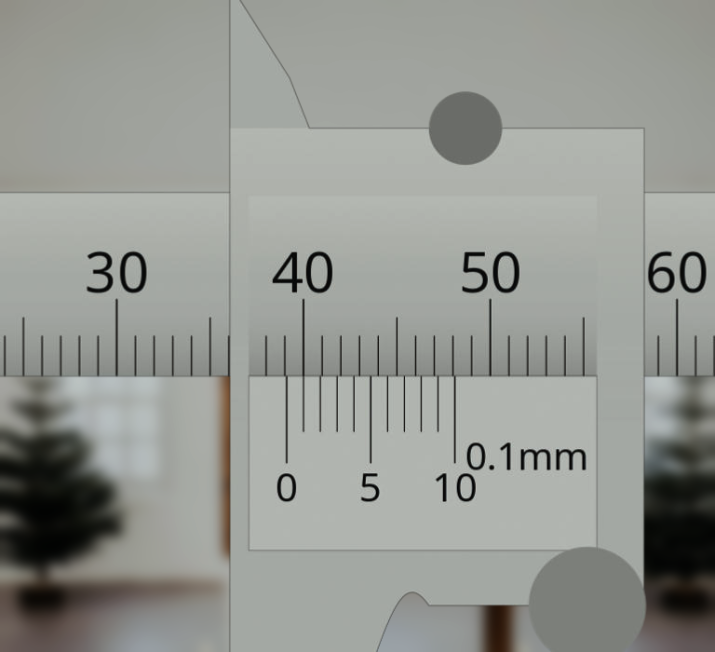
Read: 39.1 mm
